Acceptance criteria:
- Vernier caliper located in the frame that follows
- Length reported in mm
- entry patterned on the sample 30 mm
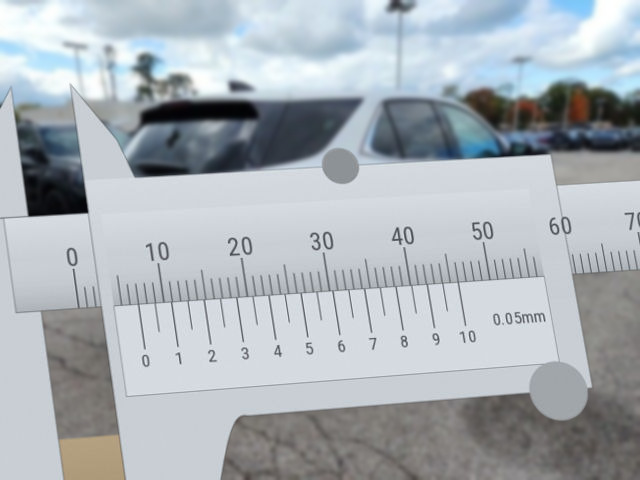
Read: 7.0 mm
